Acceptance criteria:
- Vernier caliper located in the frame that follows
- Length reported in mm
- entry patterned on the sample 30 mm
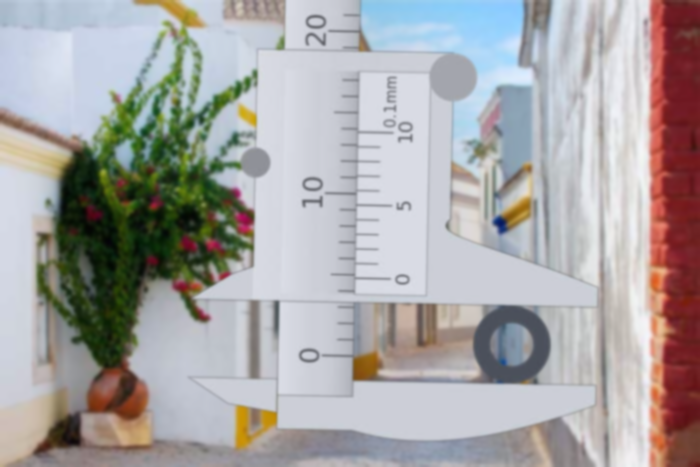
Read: 4.8 mm
